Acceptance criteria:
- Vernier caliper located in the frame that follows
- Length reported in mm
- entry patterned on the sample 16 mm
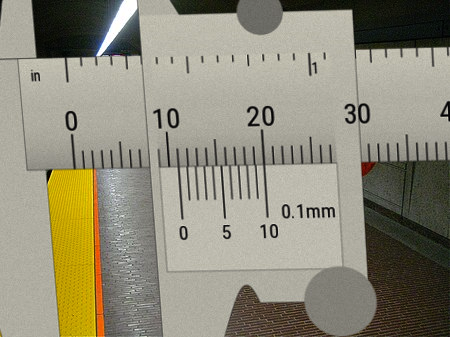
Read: 11.0 mm
